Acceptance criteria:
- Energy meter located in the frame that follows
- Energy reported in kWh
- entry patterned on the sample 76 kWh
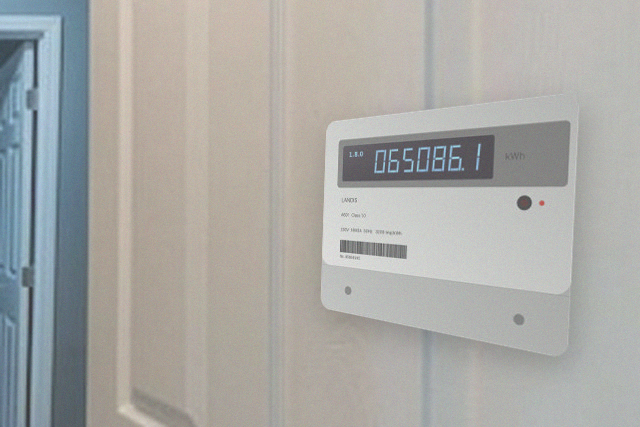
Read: 65086.1 kWh
